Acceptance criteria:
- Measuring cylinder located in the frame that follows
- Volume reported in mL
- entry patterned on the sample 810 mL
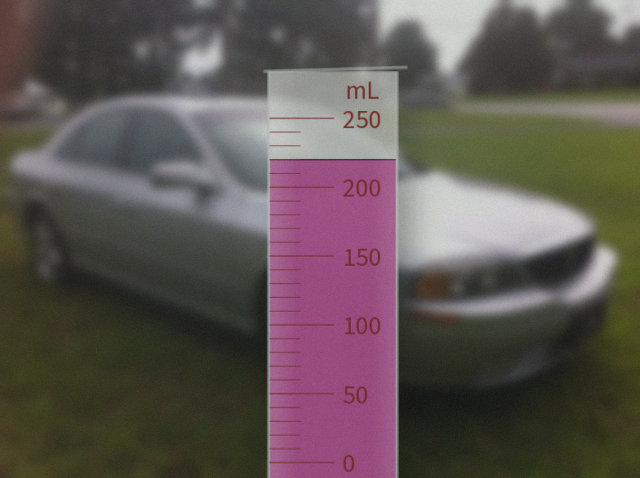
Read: 220 mL
